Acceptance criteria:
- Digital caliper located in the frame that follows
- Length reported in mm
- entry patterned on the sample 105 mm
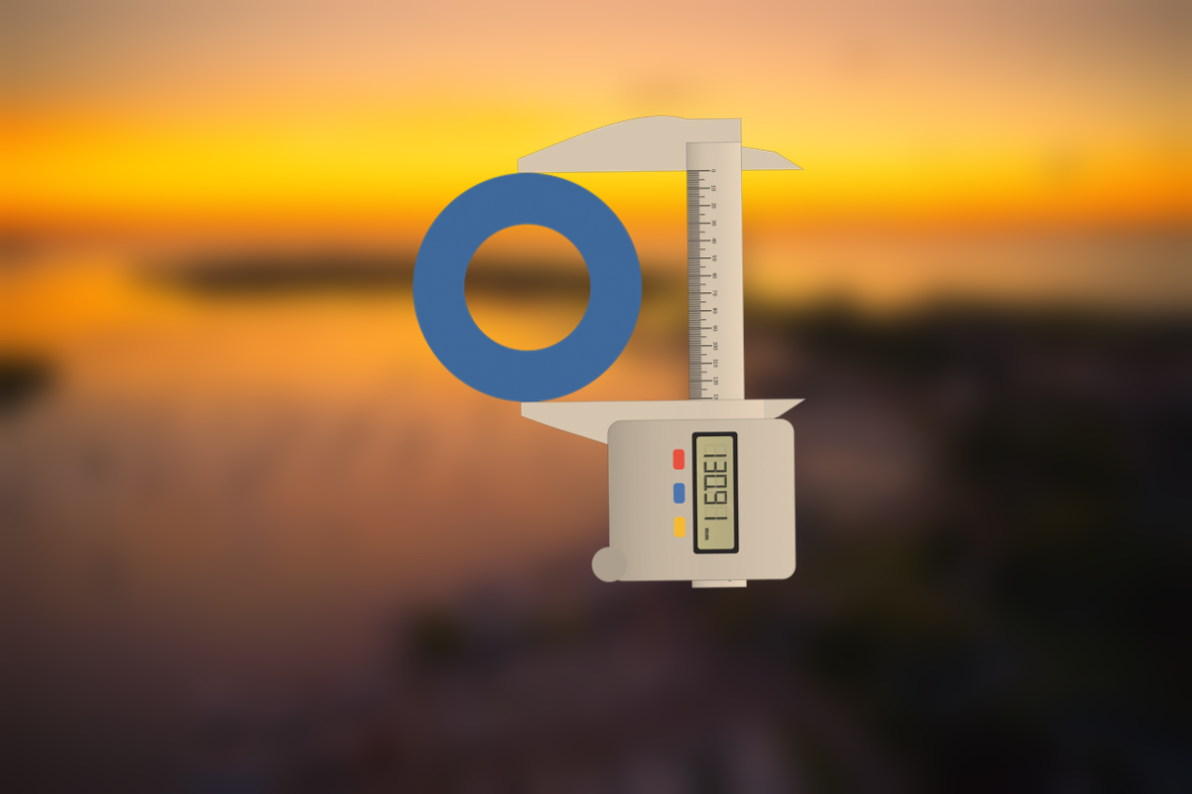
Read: 130.91 mm
